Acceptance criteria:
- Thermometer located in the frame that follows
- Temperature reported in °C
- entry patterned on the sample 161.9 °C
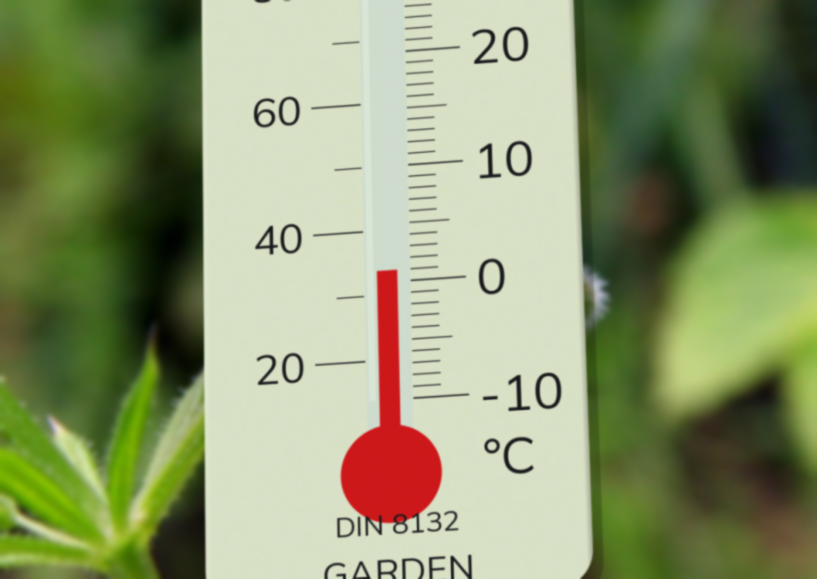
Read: 1 °C
